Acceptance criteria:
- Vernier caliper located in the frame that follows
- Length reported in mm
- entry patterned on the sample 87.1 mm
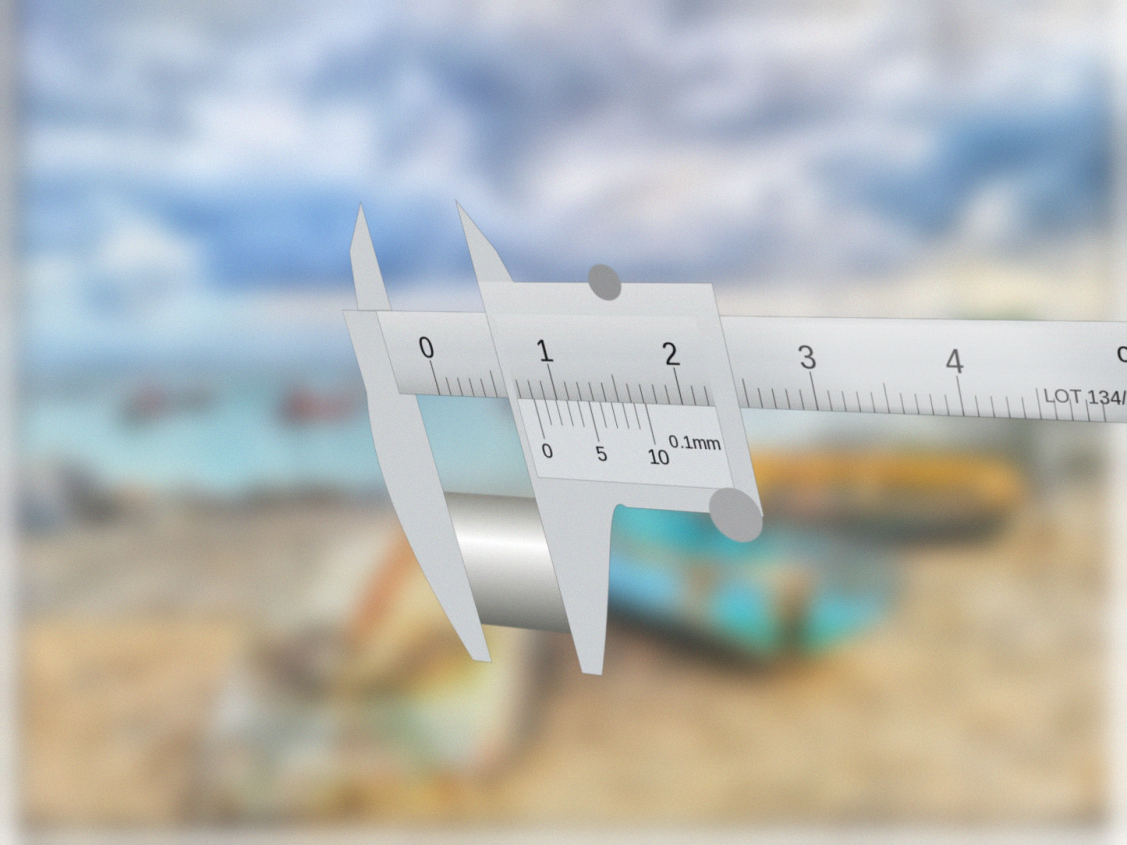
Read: 8.1 mm
